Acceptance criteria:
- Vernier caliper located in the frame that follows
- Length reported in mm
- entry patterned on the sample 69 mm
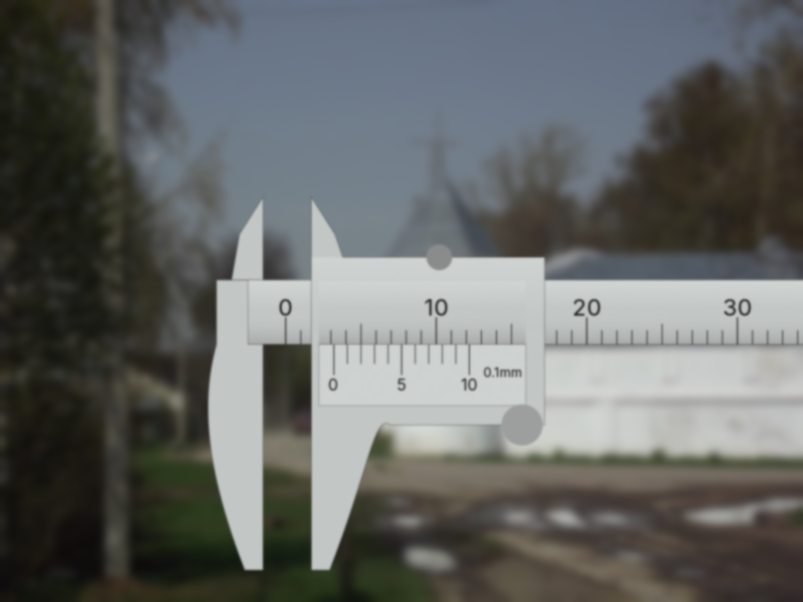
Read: 3.2 mm
